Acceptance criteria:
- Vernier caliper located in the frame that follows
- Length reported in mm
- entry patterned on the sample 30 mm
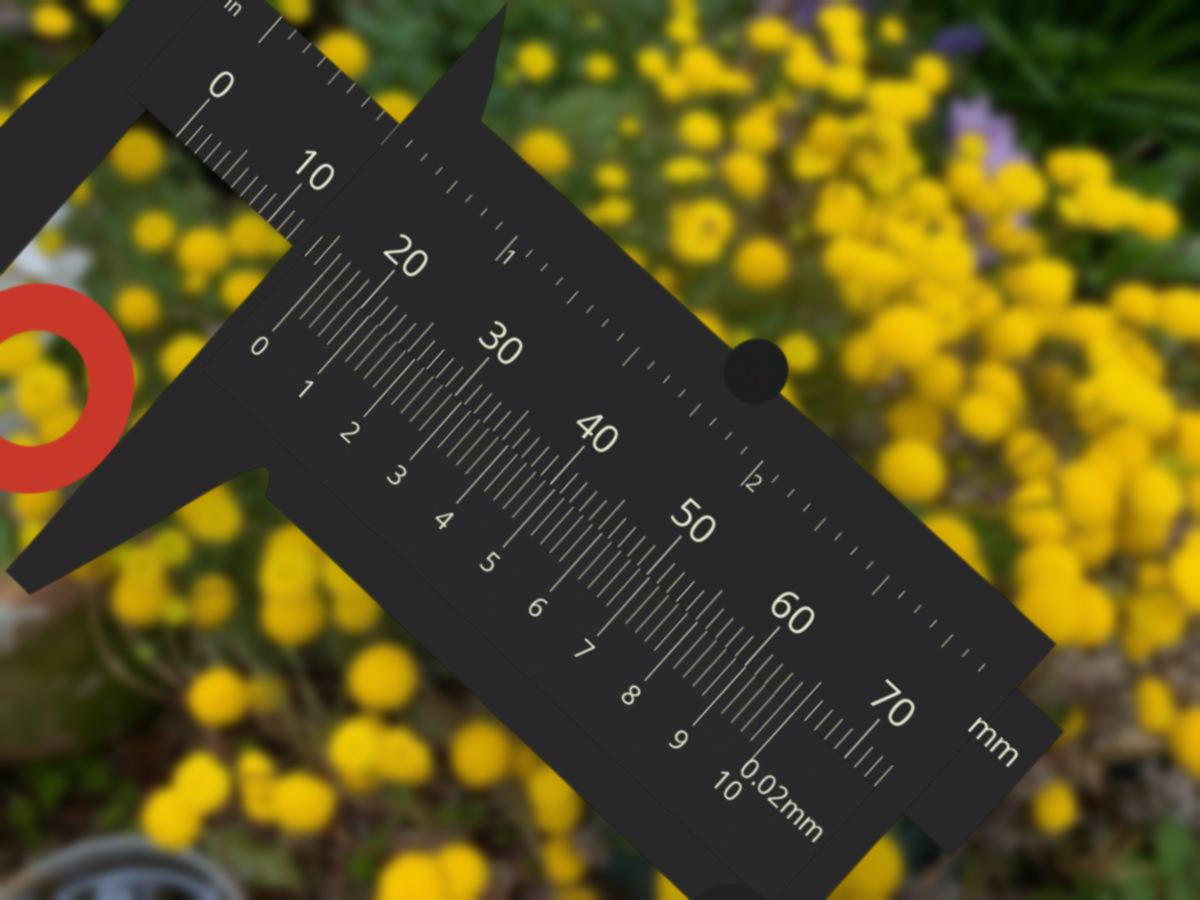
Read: 16.0 mm
